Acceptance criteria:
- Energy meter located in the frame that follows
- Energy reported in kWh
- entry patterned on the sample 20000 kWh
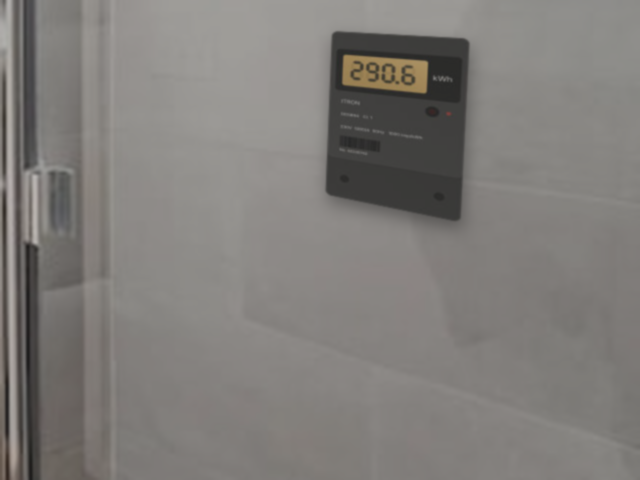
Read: 290.6 kWh
